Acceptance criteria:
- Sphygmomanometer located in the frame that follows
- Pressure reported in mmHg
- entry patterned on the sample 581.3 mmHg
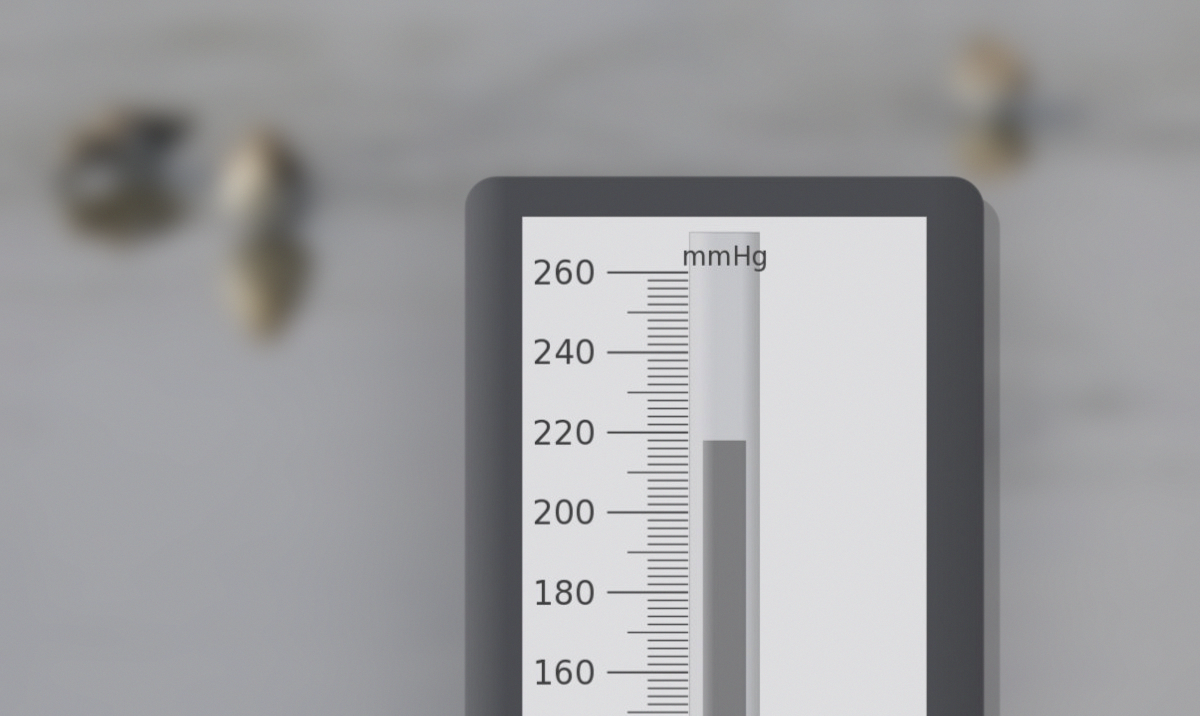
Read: 218 mmHg
